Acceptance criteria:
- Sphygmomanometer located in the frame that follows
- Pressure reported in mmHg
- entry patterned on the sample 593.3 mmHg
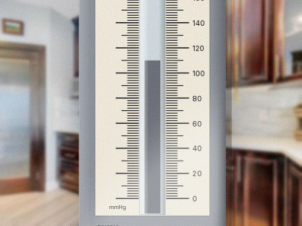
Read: 110 mmHg
